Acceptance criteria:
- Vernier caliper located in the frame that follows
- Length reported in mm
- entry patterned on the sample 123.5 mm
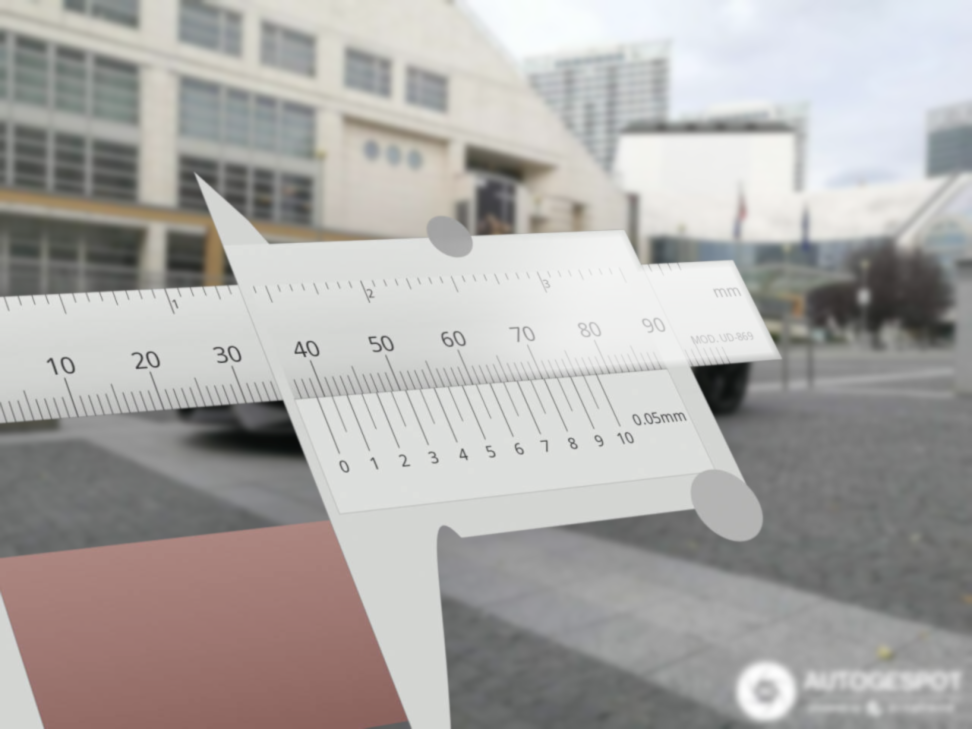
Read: 39.0 mm
